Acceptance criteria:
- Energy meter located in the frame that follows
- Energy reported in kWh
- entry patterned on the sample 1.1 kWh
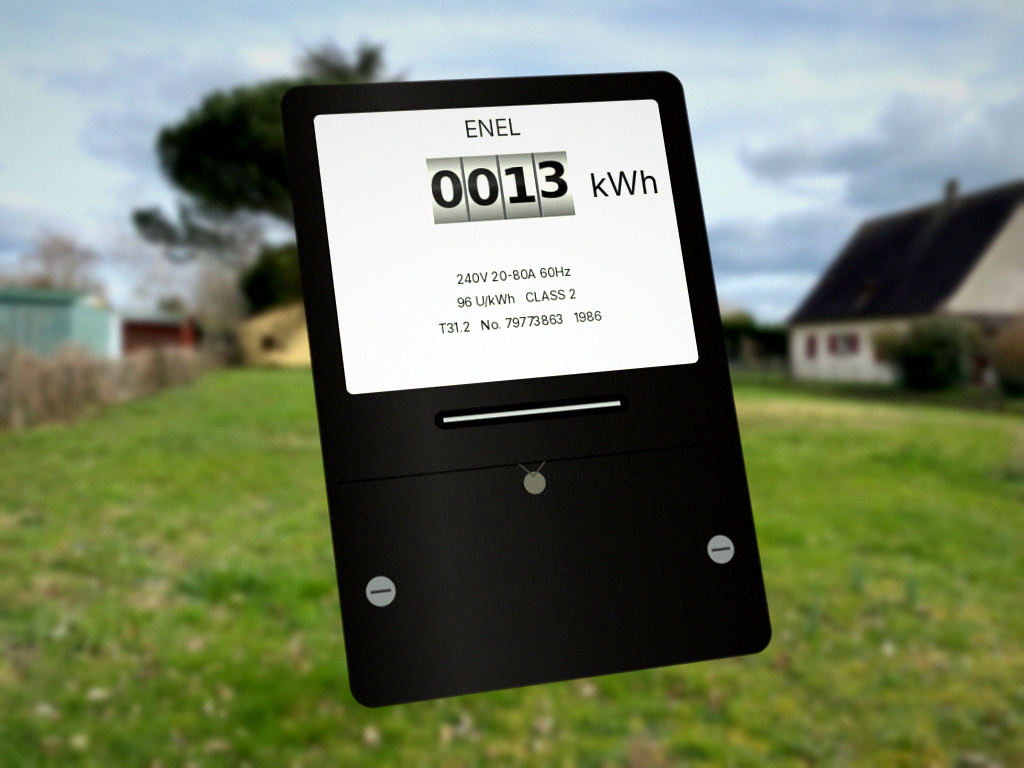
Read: 13 kWh
